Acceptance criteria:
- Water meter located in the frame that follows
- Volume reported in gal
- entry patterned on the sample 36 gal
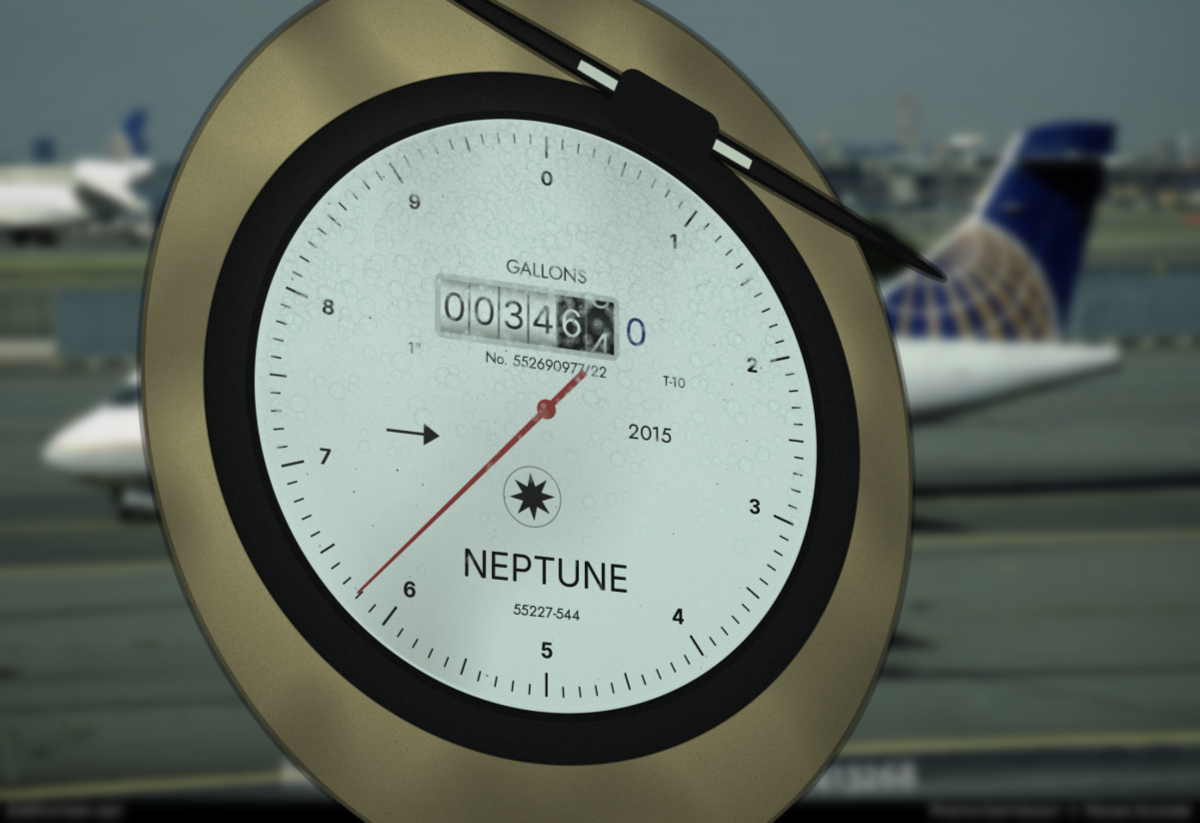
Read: 34636.2 gal
